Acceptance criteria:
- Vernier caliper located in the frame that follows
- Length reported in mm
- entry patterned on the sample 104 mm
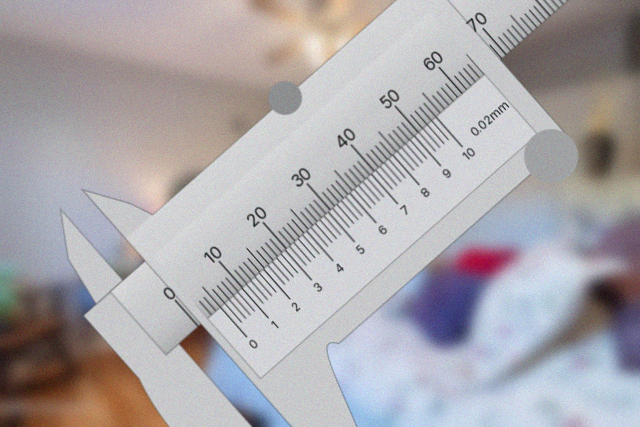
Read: 5.0 mm
